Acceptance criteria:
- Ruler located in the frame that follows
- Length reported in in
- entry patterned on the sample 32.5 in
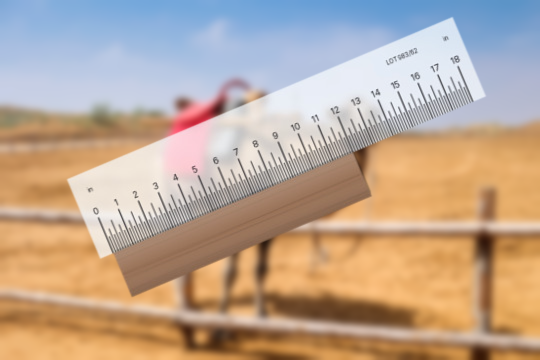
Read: 12 in
